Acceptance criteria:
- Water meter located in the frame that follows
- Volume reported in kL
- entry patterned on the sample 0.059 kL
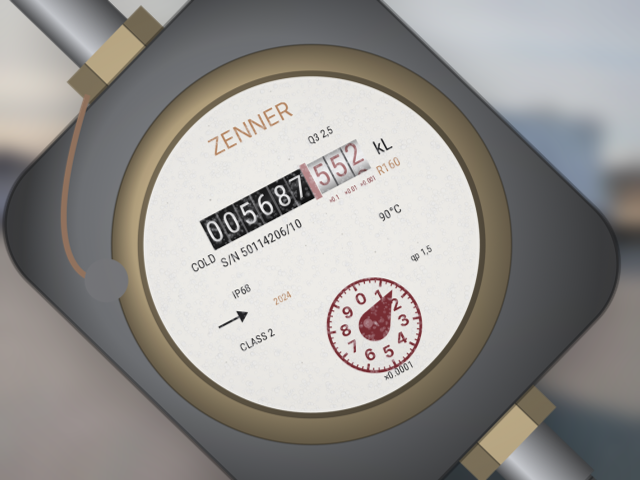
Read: 5687.5521 kL
